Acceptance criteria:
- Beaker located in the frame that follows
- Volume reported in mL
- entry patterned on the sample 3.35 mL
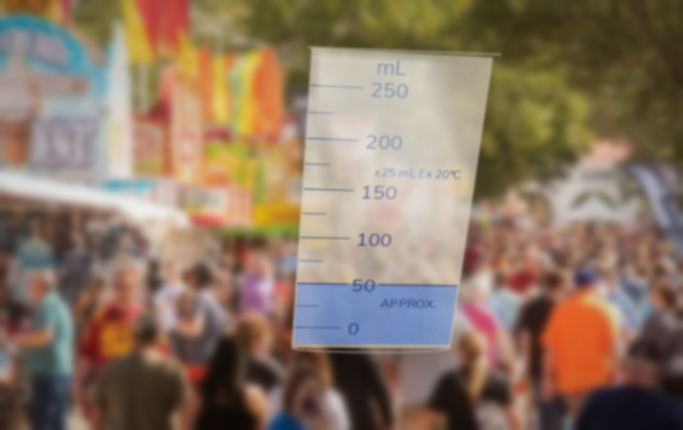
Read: 50 mL
